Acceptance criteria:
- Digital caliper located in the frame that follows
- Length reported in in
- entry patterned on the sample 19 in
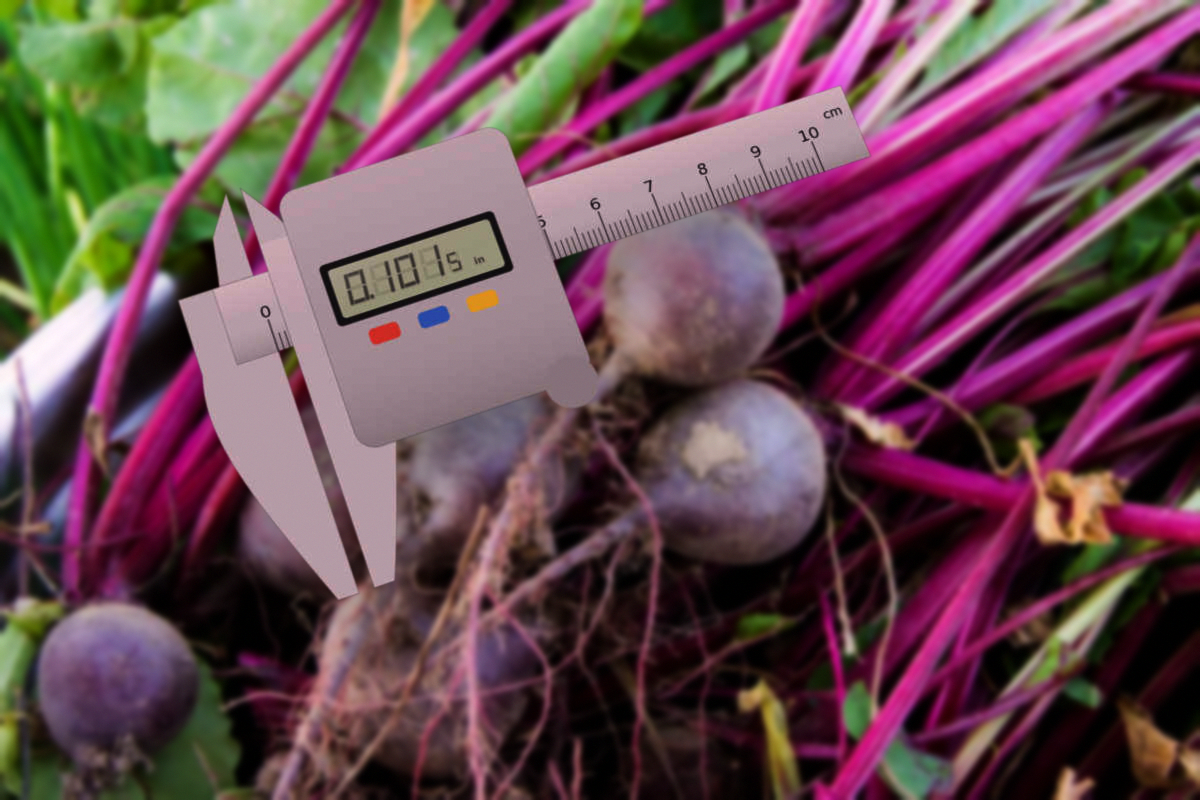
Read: 0.1015 in
